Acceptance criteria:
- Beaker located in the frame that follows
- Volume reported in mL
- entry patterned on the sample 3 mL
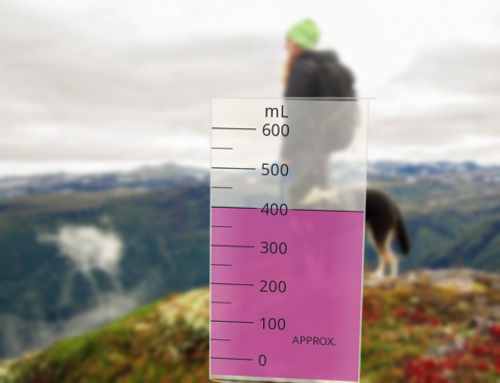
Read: 400 mL
